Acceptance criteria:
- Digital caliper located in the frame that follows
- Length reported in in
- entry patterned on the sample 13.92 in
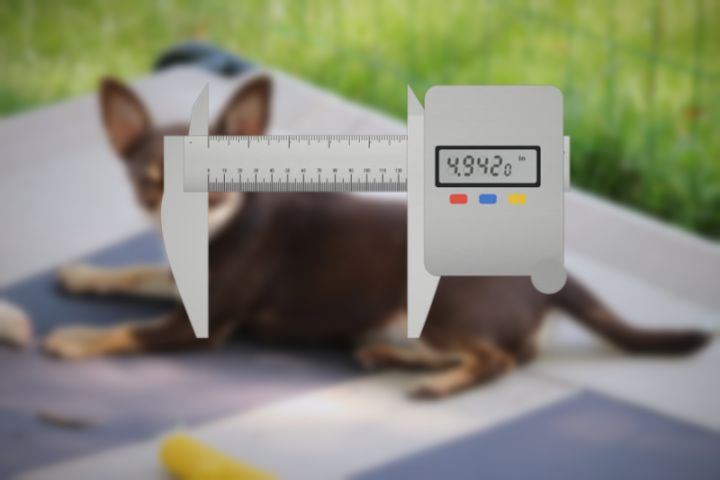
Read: 4.9420 in
